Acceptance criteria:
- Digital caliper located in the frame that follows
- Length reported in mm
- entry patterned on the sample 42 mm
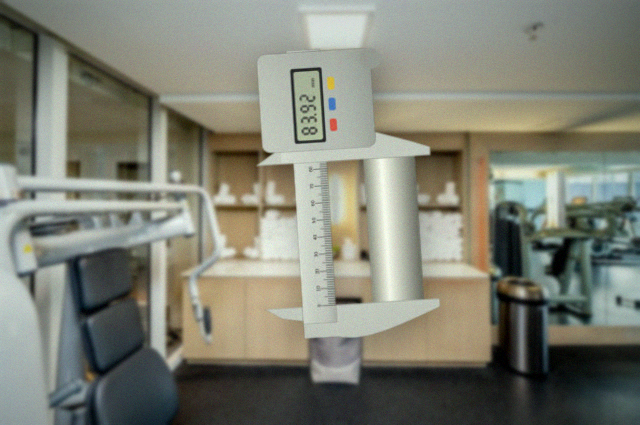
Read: 83.92 mm
